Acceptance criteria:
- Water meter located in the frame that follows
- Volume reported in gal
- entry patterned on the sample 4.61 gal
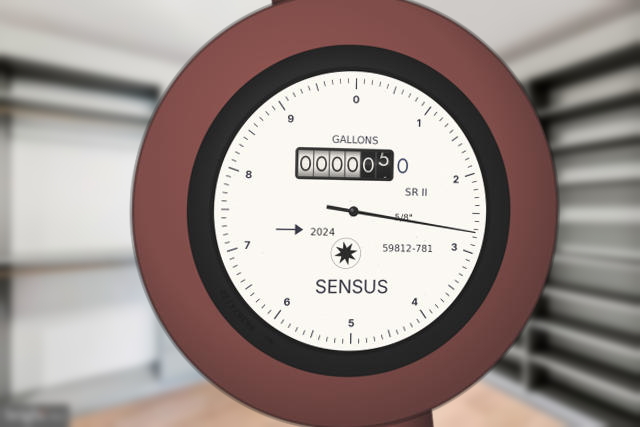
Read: 52.7 gal
